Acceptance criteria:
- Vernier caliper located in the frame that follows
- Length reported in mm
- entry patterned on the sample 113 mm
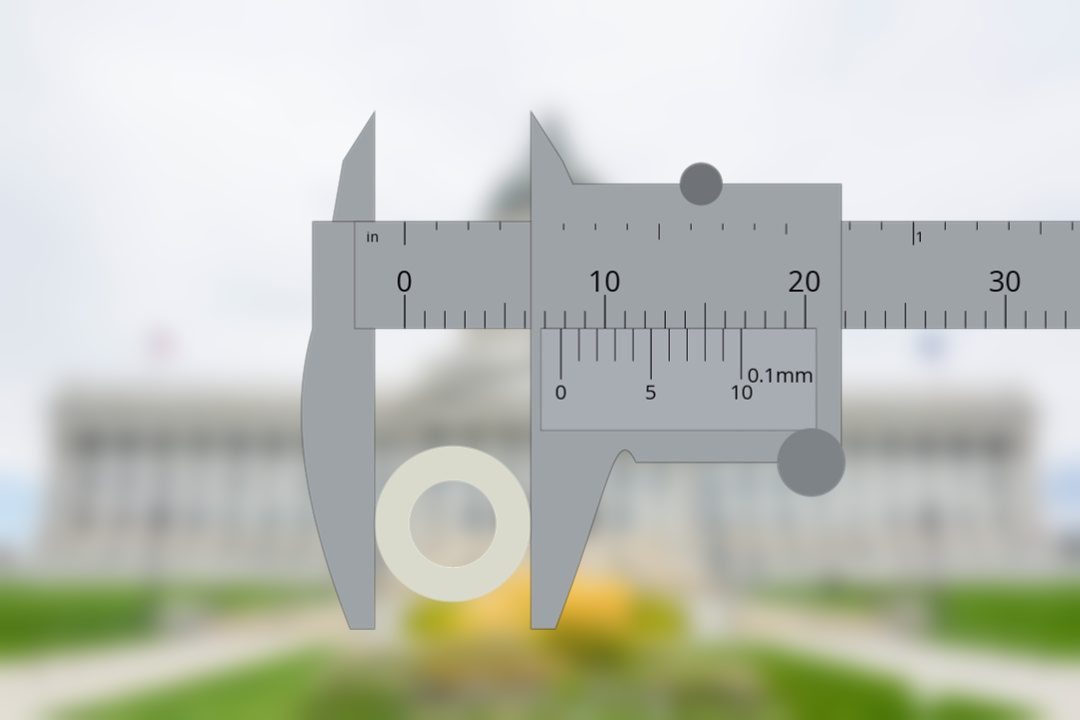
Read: 7.8 mm
